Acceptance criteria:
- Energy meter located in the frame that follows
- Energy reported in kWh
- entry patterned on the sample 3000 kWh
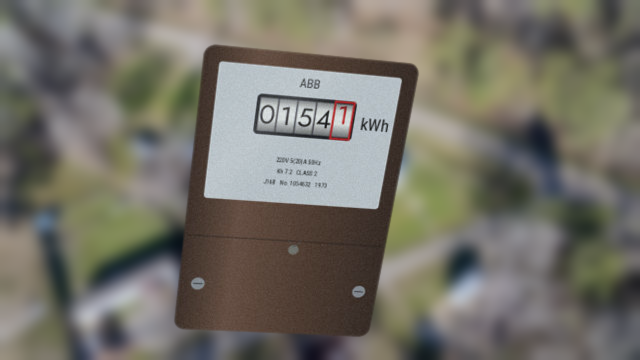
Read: 154.1 kWh
